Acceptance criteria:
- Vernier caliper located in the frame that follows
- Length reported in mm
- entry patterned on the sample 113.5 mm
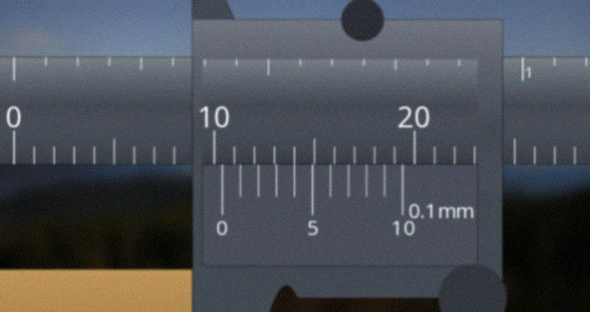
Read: 10.4 mm
